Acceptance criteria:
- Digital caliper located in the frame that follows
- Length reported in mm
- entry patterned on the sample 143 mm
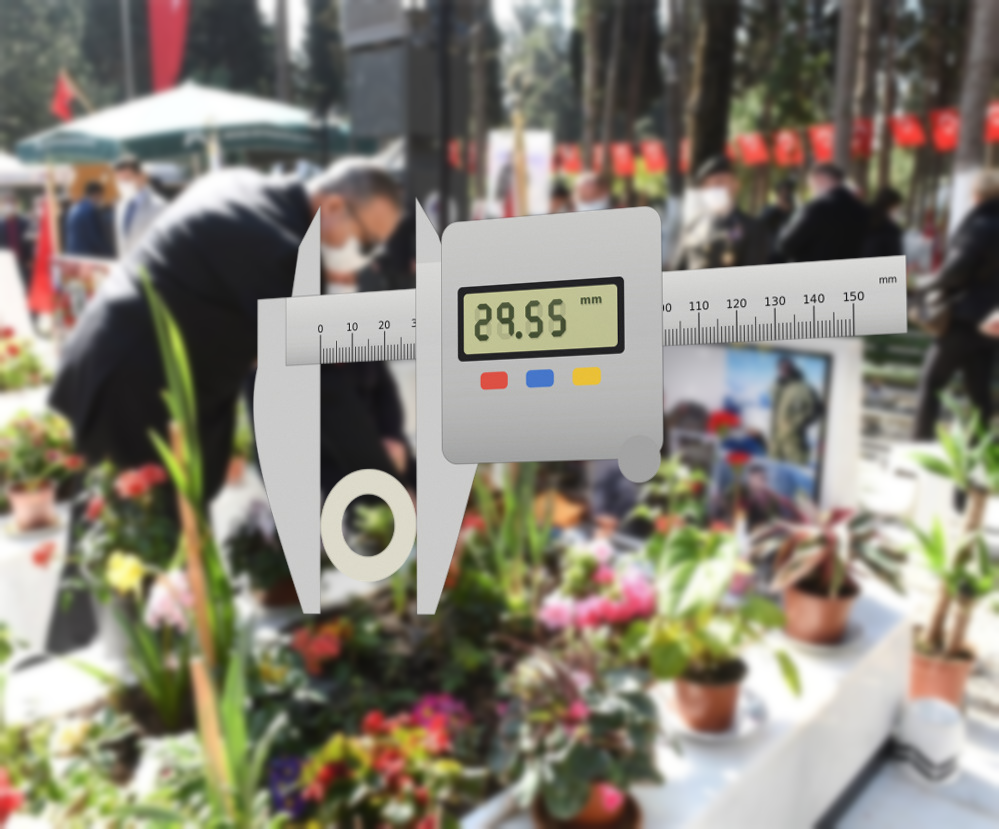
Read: 29.55 mm
